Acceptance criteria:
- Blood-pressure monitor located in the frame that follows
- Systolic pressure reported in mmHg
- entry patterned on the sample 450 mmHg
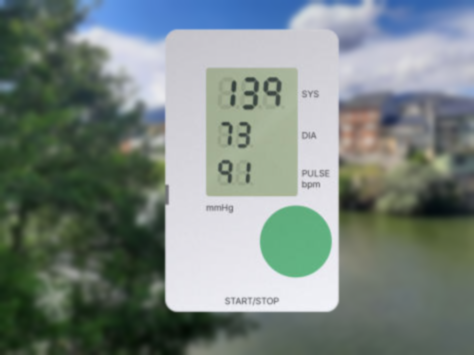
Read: 139 mmHg
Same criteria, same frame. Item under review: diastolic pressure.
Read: 73 mmHg
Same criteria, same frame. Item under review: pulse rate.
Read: 91 bpm
